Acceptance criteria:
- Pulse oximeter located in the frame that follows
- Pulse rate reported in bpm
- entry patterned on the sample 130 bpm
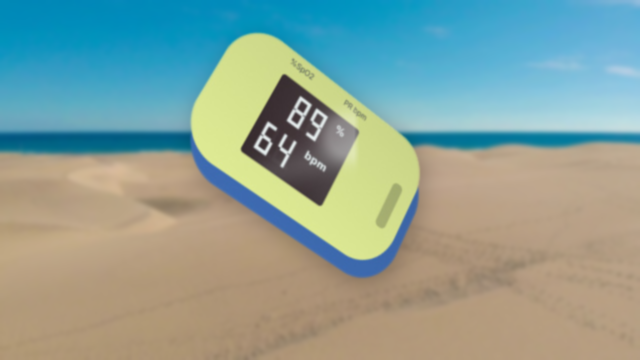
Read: 64 bpm
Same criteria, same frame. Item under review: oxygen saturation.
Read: 89 %
